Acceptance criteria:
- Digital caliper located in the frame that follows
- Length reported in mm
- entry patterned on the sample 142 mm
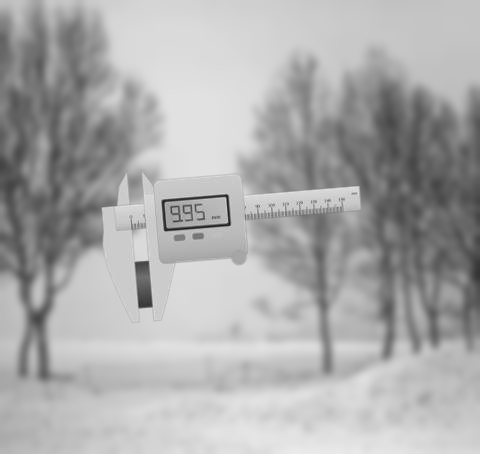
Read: 9.95 mm
